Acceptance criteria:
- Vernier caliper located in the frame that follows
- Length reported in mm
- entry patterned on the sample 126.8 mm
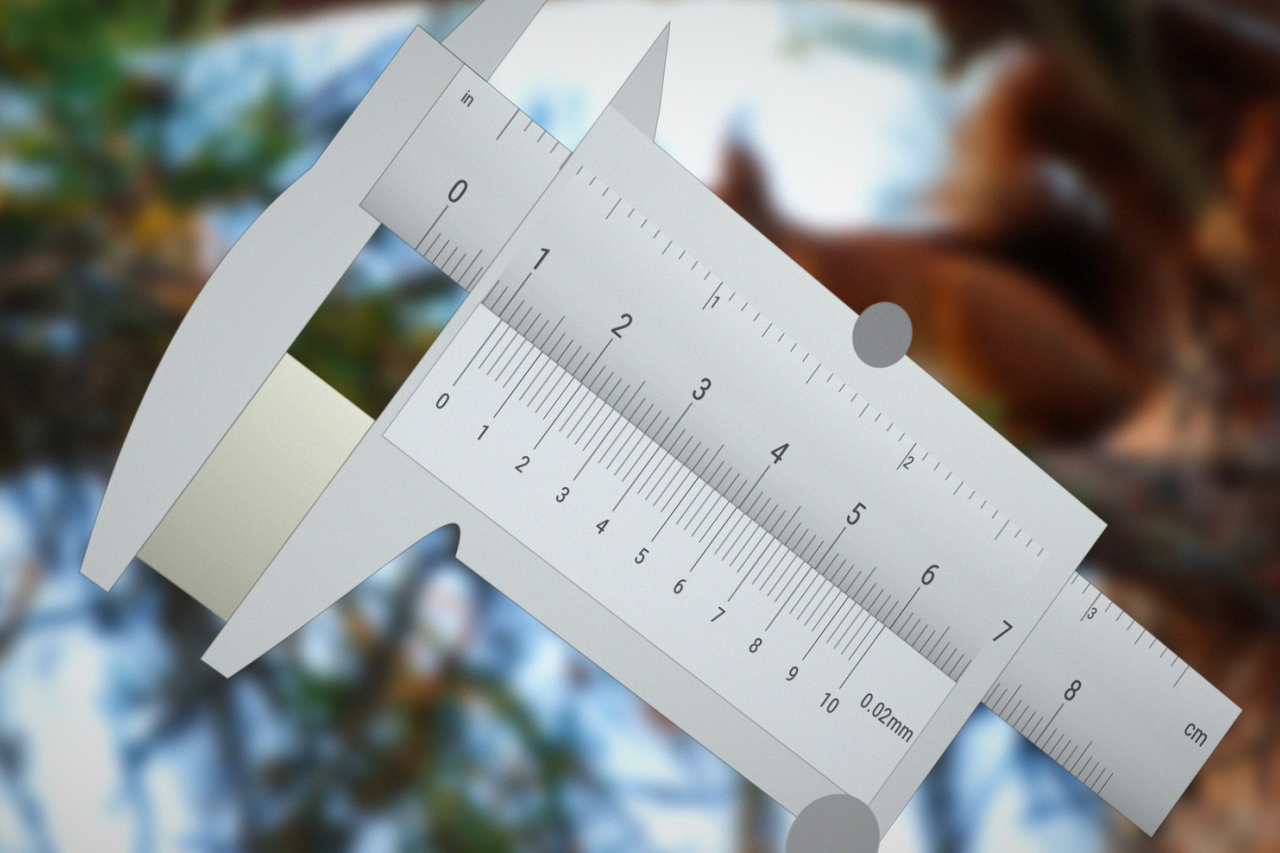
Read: 10.4 mm
